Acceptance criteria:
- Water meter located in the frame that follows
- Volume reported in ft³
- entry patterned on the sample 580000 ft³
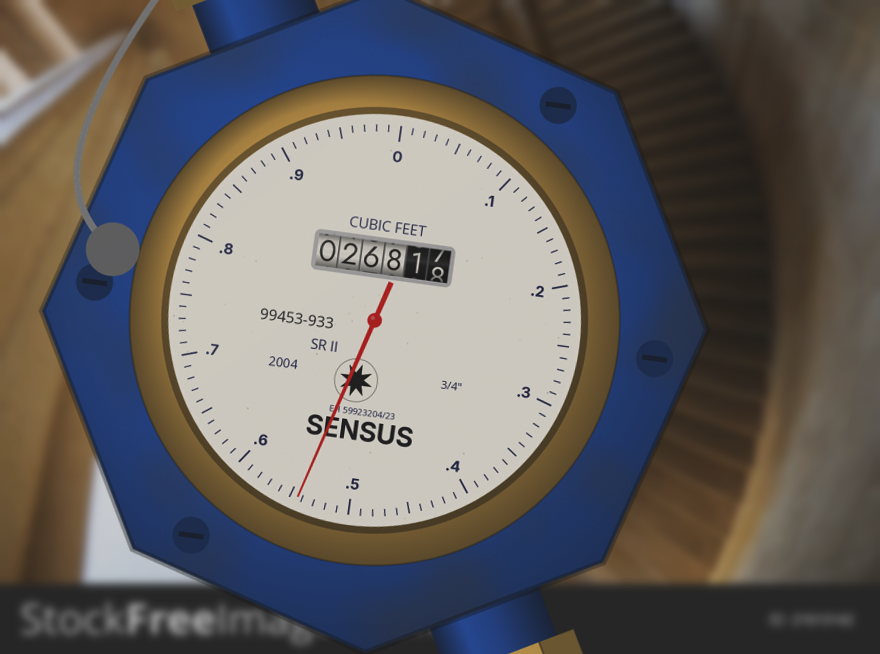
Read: 26817.54 ft³
